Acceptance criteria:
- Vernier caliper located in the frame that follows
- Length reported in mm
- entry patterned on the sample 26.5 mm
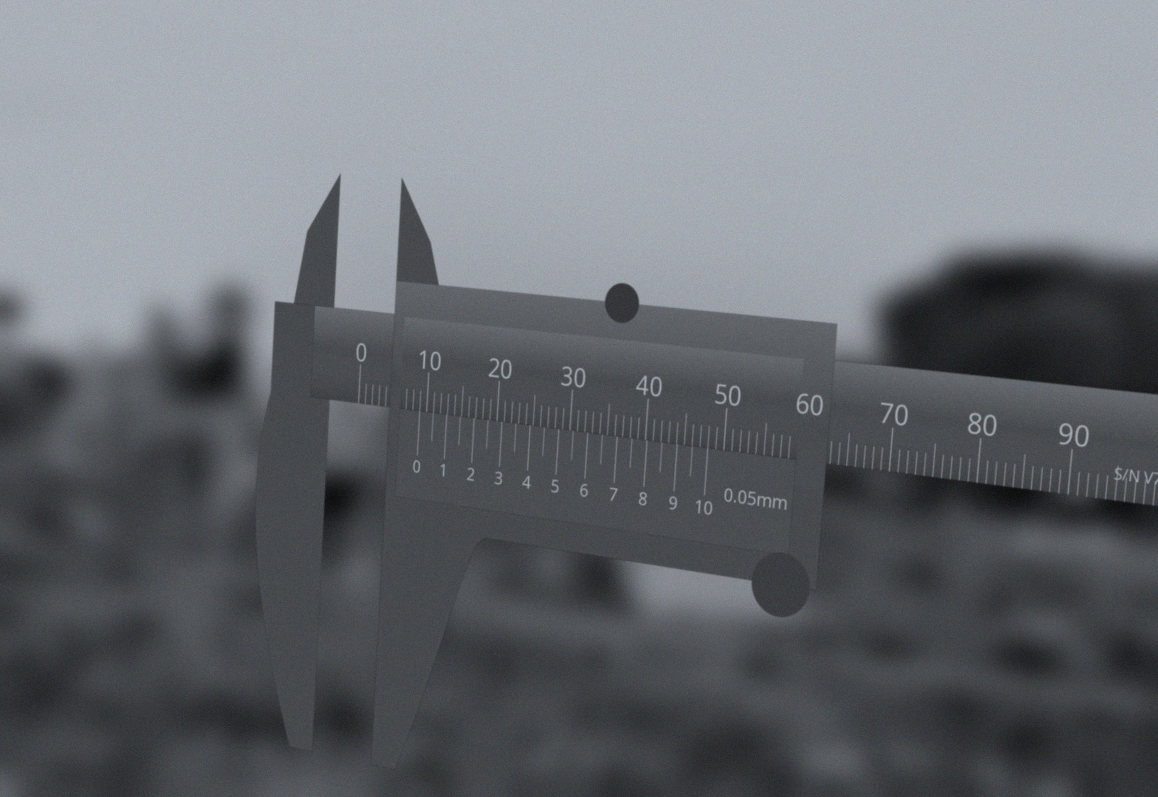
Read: 9.0 mm
